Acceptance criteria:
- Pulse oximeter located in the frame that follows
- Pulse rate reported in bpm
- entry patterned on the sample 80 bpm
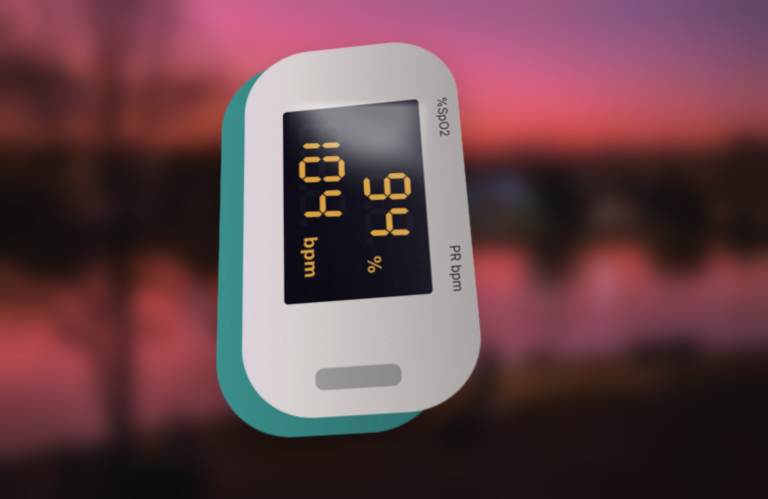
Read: 104 bpm
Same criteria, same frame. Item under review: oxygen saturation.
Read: 94 %
